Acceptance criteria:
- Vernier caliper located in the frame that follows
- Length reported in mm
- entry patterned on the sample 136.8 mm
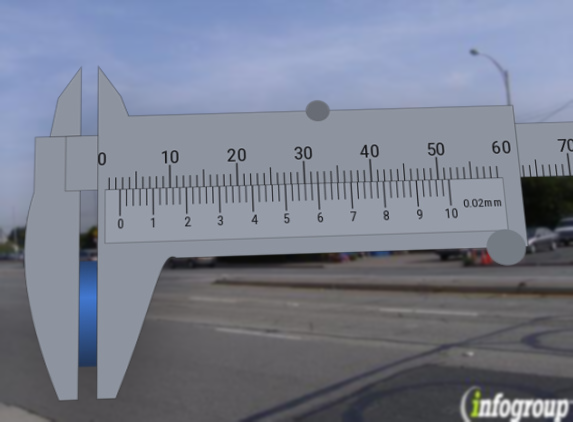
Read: 2.6 mm
